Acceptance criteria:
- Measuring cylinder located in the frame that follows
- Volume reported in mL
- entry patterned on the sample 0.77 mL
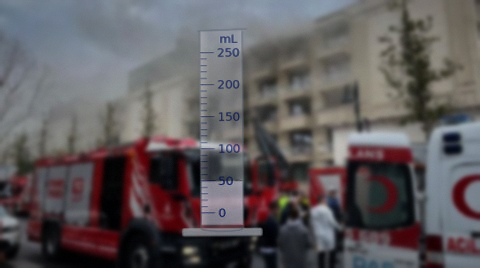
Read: 50 mL
